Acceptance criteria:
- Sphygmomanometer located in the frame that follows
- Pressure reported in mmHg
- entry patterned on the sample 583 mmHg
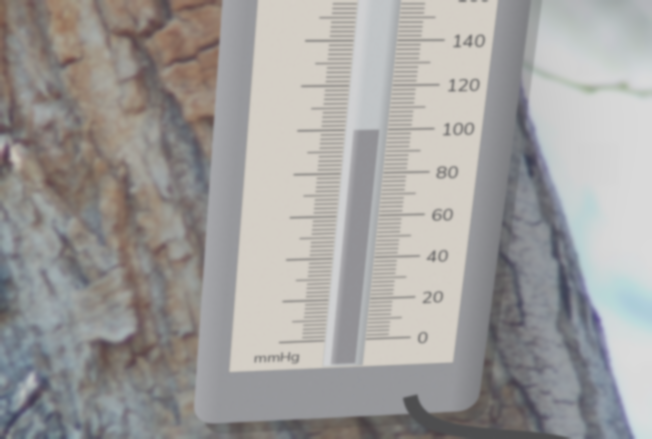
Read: 100 mmHg
